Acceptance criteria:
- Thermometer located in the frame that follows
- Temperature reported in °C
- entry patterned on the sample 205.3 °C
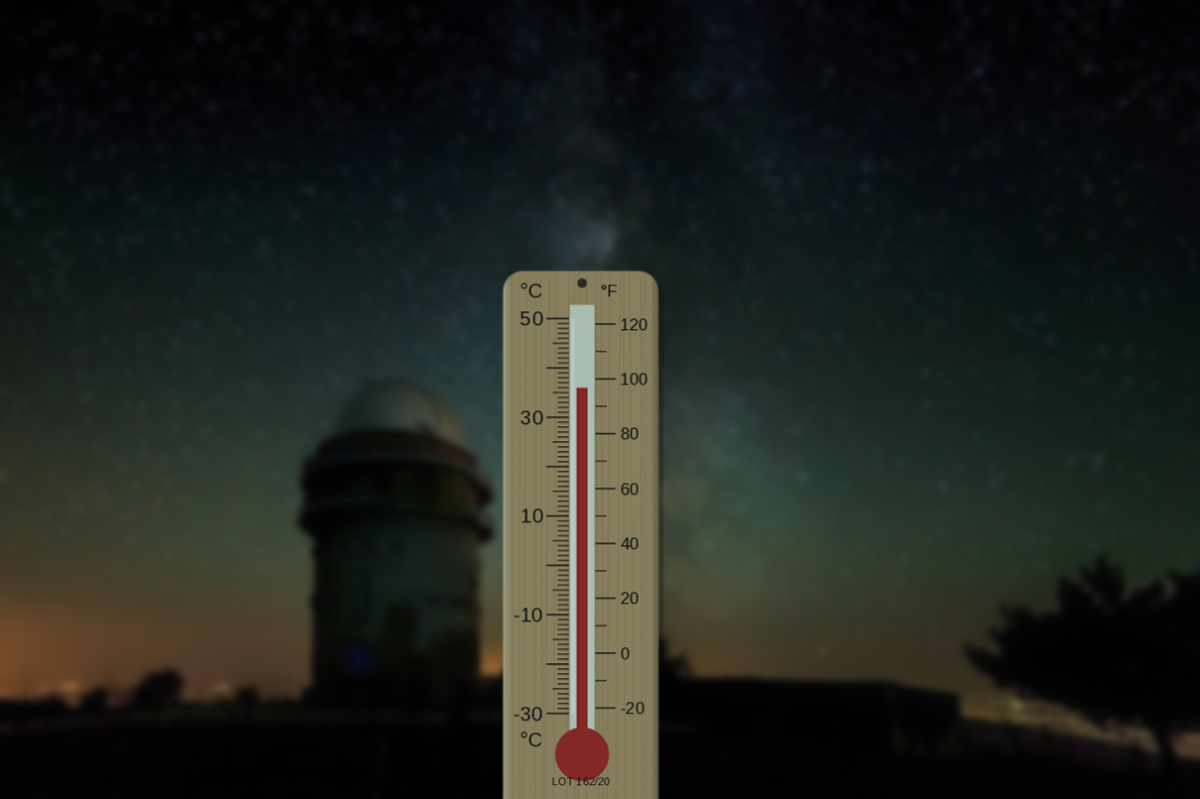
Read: 36 °C
